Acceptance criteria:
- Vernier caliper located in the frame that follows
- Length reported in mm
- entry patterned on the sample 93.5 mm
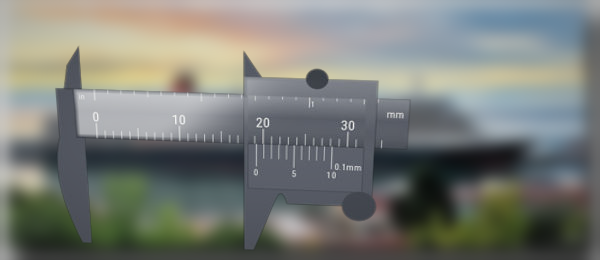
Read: 19.2 mm
